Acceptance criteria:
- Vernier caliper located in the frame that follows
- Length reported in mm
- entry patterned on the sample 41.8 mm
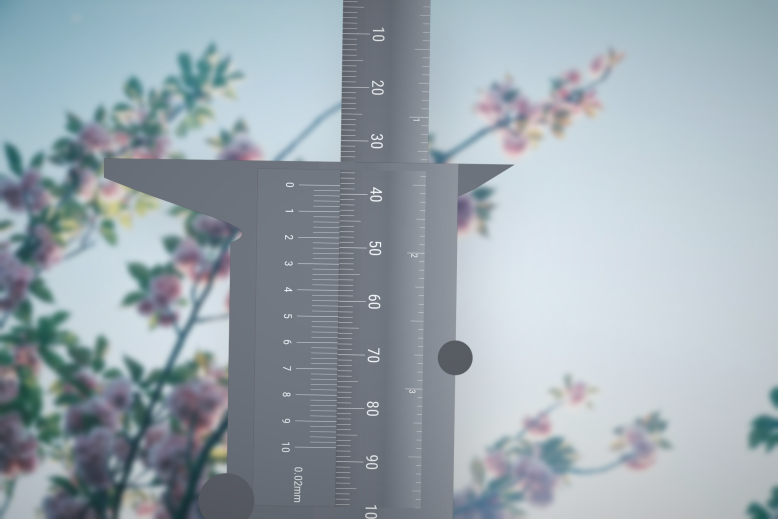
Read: 38.4 mm
